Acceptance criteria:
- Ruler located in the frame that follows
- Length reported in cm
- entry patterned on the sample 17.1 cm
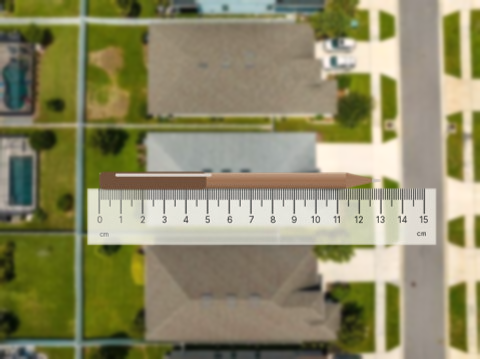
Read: 13 cm
